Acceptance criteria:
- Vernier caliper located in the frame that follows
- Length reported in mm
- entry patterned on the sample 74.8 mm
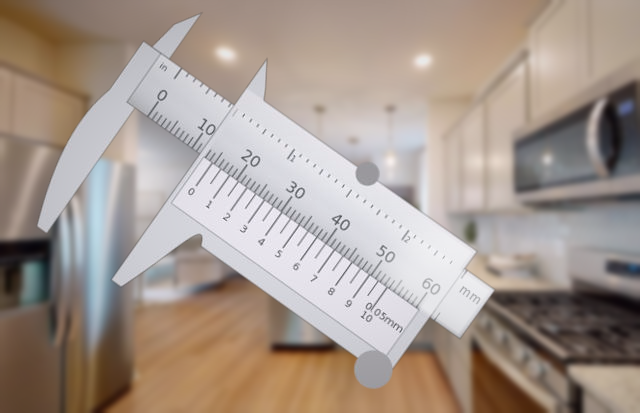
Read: 14.6 mm
